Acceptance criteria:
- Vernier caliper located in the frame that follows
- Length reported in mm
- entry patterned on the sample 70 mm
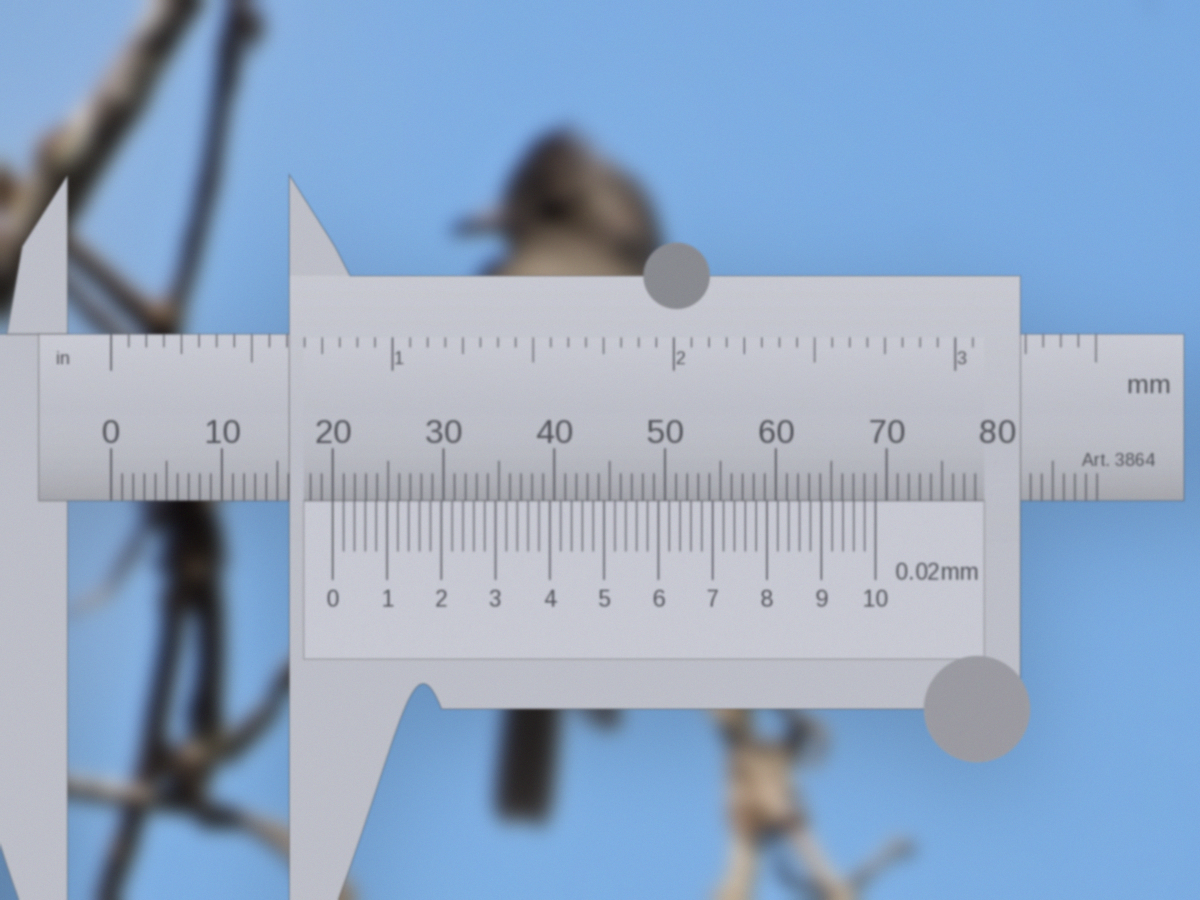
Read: 20.0 mm
